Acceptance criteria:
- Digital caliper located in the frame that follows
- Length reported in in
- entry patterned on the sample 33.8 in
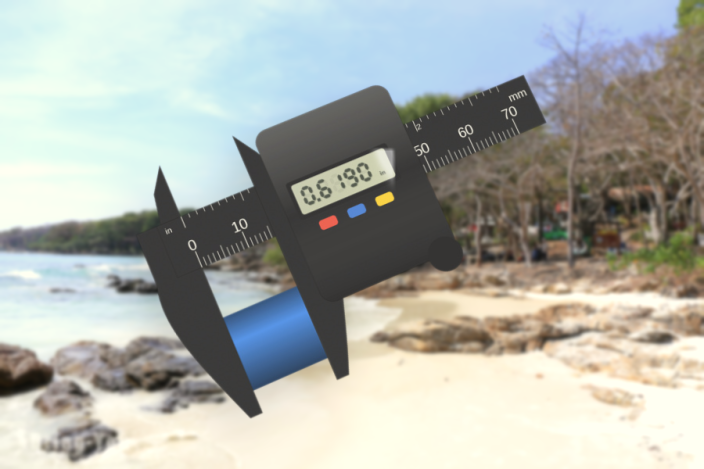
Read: 0.6190 in
